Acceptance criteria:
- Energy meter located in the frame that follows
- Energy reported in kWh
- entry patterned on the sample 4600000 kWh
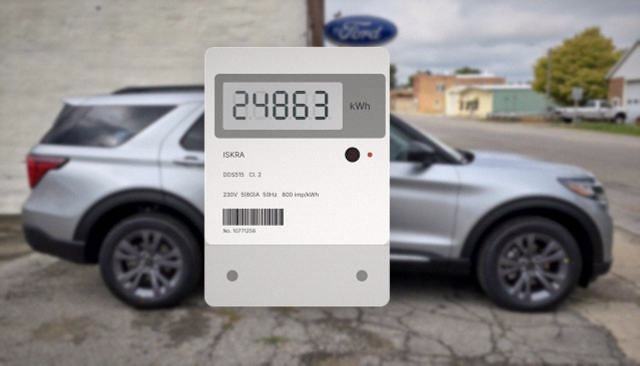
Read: 24863 kWh
